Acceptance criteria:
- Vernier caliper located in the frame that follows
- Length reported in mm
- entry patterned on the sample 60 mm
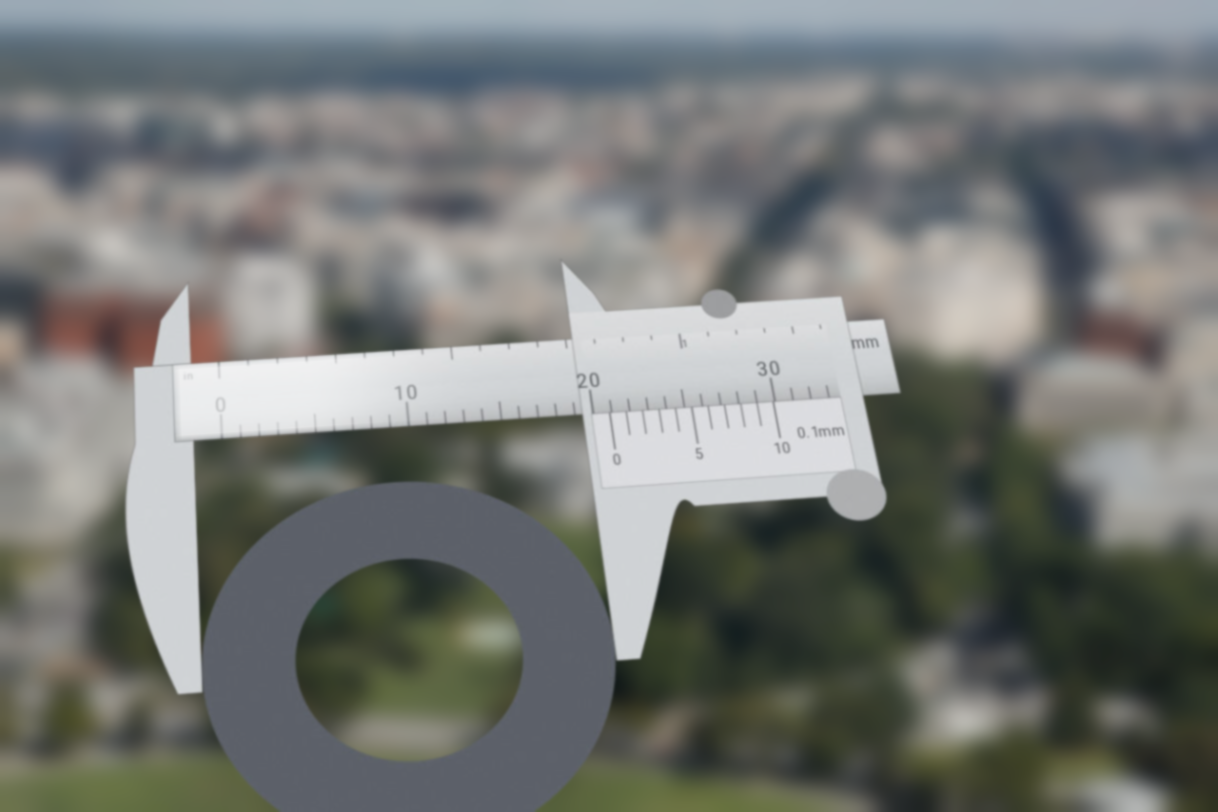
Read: 20.9 mm
